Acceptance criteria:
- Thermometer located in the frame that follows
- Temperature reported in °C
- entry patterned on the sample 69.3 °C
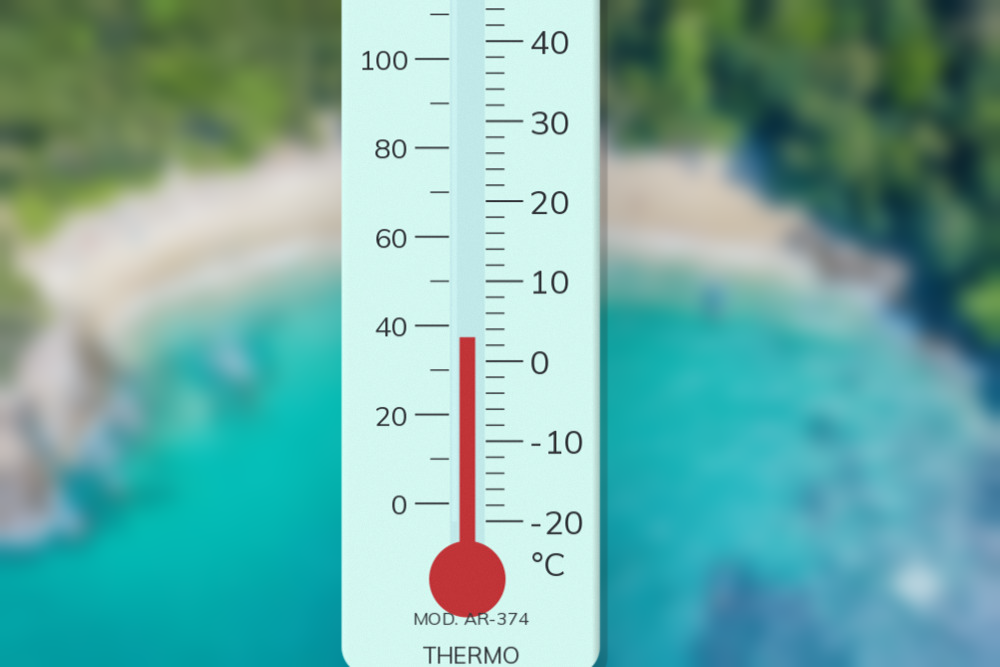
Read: 3 °C
